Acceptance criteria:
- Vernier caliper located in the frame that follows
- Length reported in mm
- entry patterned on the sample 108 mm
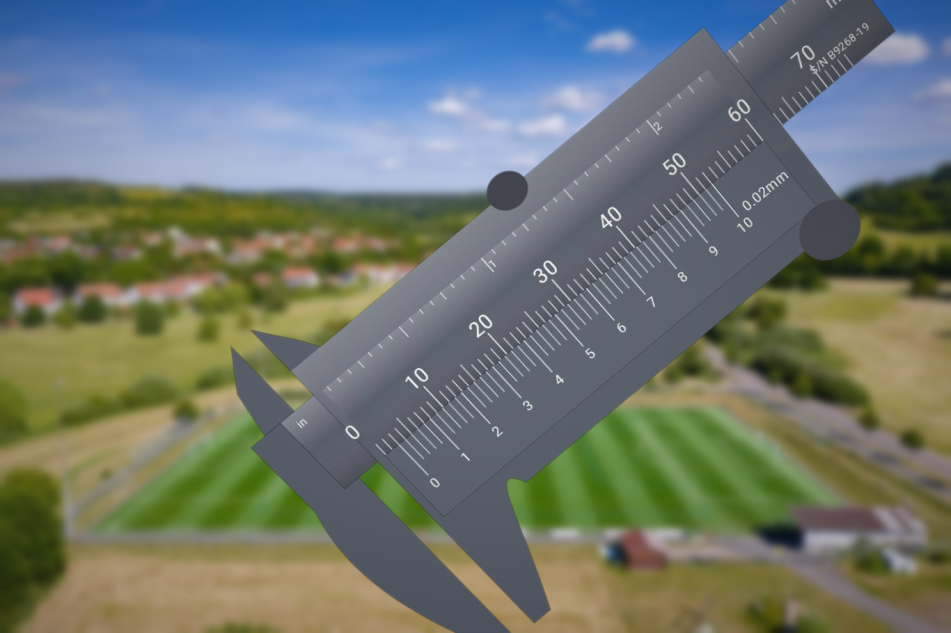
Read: 3.0 mm
